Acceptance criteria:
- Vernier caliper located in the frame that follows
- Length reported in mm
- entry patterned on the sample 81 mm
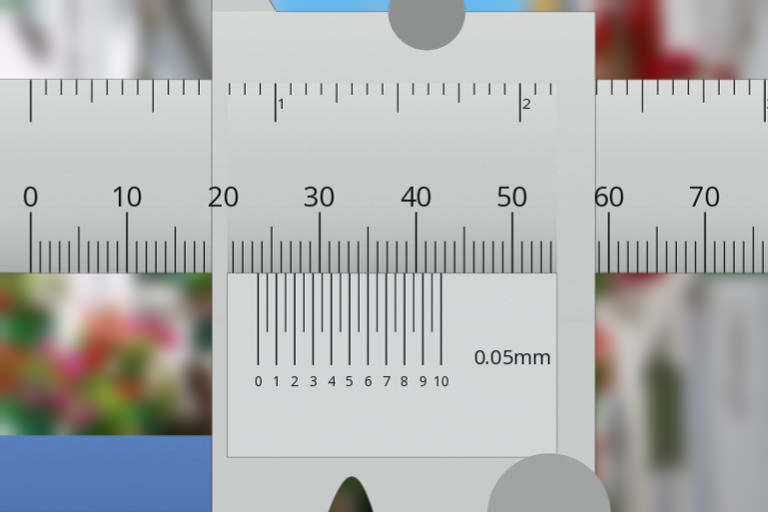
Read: 23.6 mm
